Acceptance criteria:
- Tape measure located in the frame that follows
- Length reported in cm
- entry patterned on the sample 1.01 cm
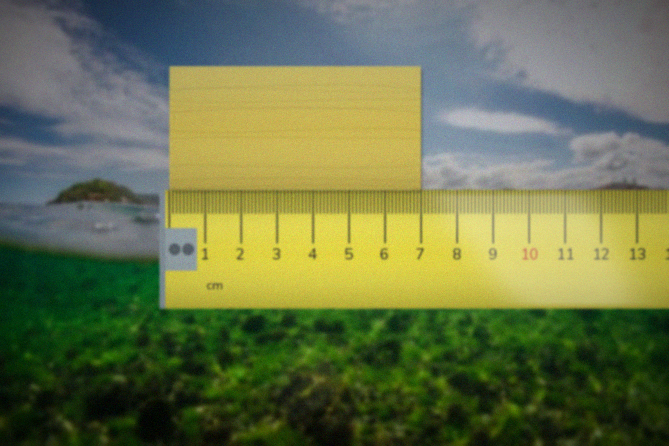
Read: 7 cm
